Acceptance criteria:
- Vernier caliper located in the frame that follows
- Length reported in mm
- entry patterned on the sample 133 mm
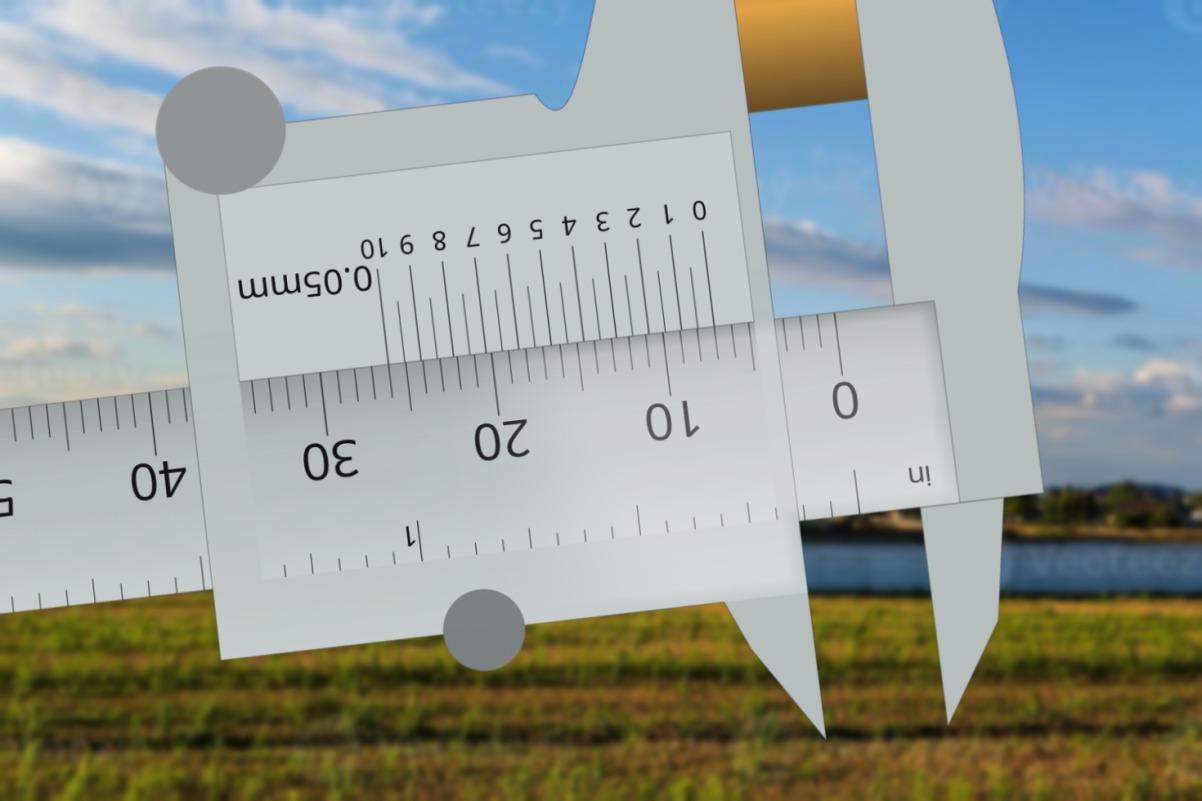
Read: 7.0 mm
